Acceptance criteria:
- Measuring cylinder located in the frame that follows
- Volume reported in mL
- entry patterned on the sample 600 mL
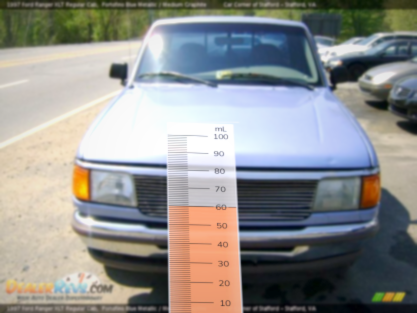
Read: 60 mL
